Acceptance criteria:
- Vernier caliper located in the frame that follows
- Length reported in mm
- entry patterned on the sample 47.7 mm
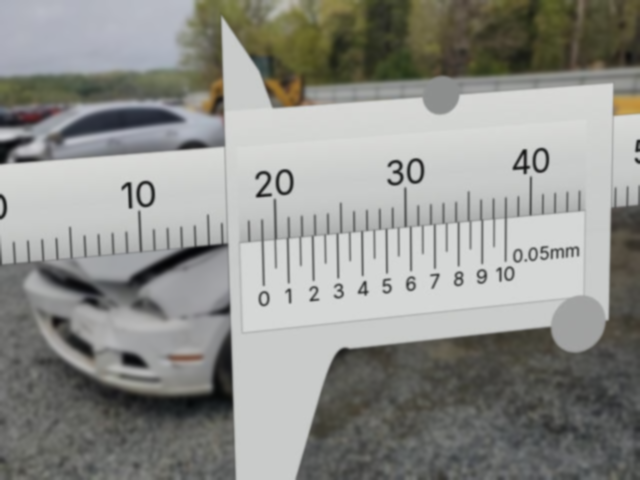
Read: 19.0 mm
